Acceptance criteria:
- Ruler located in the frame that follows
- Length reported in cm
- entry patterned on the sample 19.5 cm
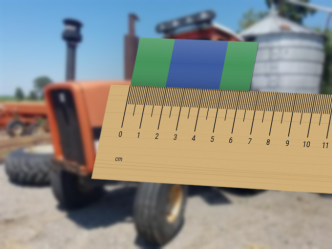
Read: 6.5 cm
